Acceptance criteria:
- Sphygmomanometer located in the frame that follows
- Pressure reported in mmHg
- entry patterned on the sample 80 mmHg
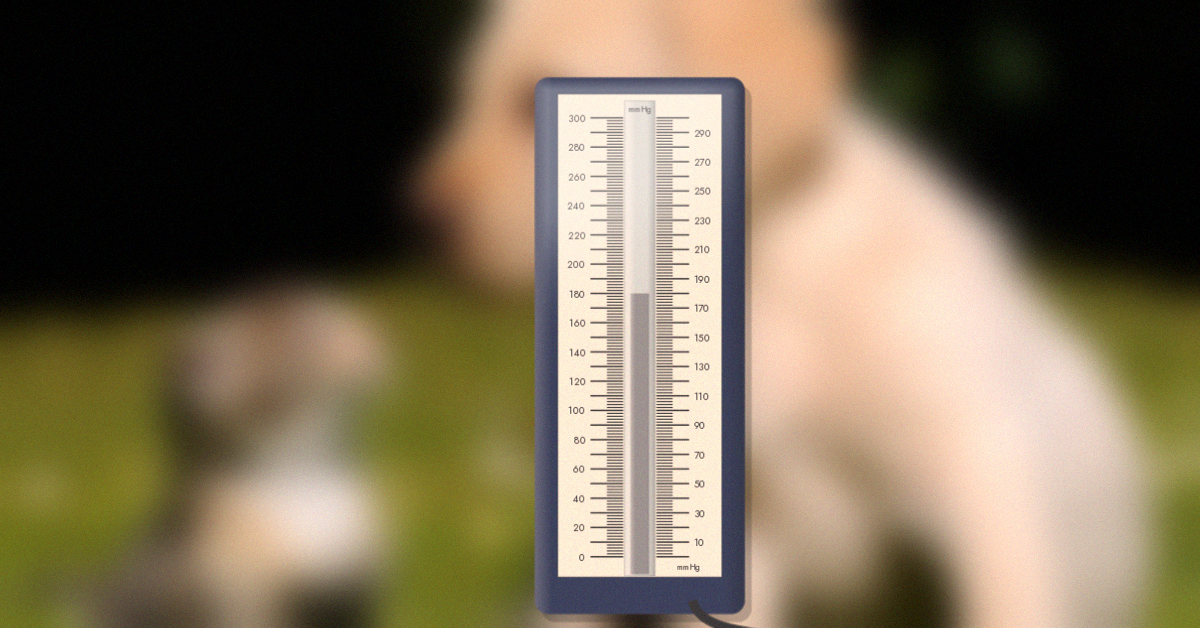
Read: 180 mmHg
